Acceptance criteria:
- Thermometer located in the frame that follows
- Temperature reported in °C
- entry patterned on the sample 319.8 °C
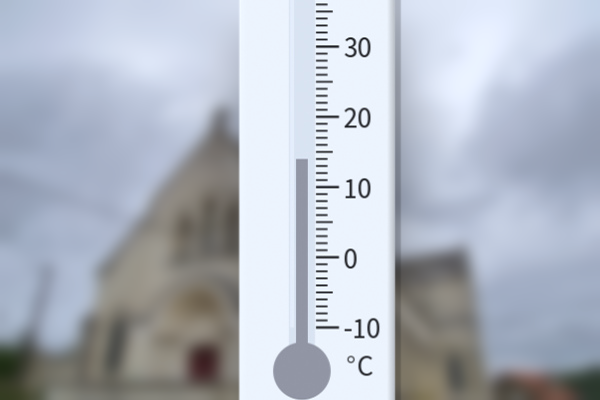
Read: 14 °C
